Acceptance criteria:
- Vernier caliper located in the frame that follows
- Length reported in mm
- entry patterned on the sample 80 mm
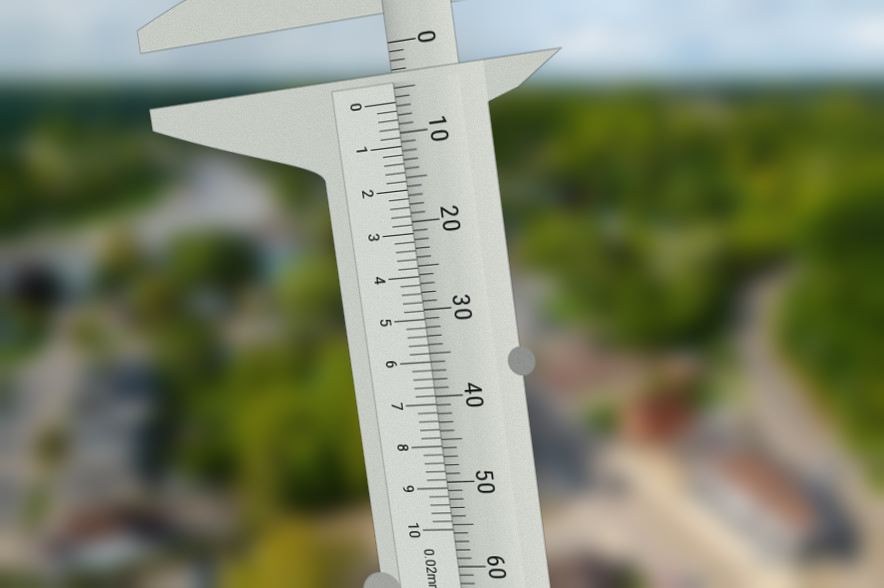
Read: 6.6 mm
